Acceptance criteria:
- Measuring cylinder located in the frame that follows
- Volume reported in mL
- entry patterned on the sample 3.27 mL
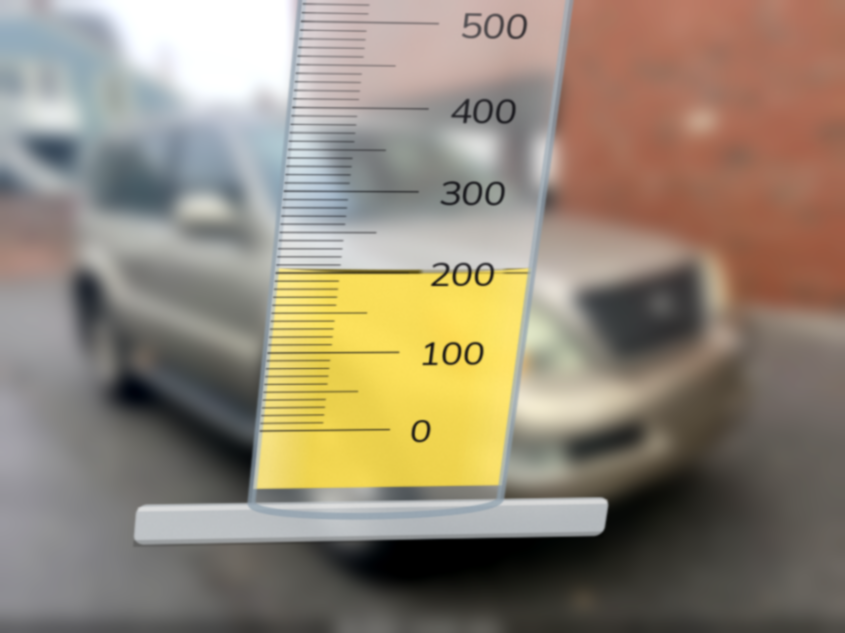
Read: 200 mL
